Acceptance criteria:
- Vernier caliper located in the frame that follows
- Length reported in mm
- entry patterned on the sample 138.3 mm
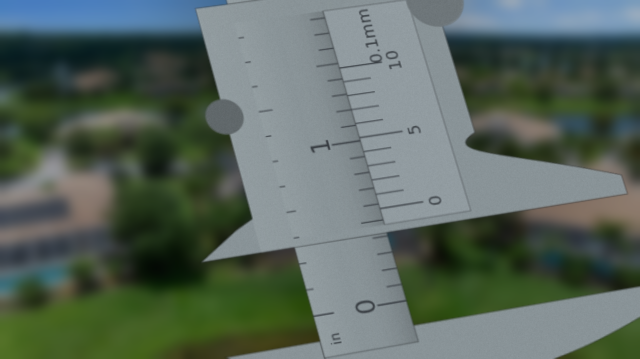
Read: 5.7 mm
